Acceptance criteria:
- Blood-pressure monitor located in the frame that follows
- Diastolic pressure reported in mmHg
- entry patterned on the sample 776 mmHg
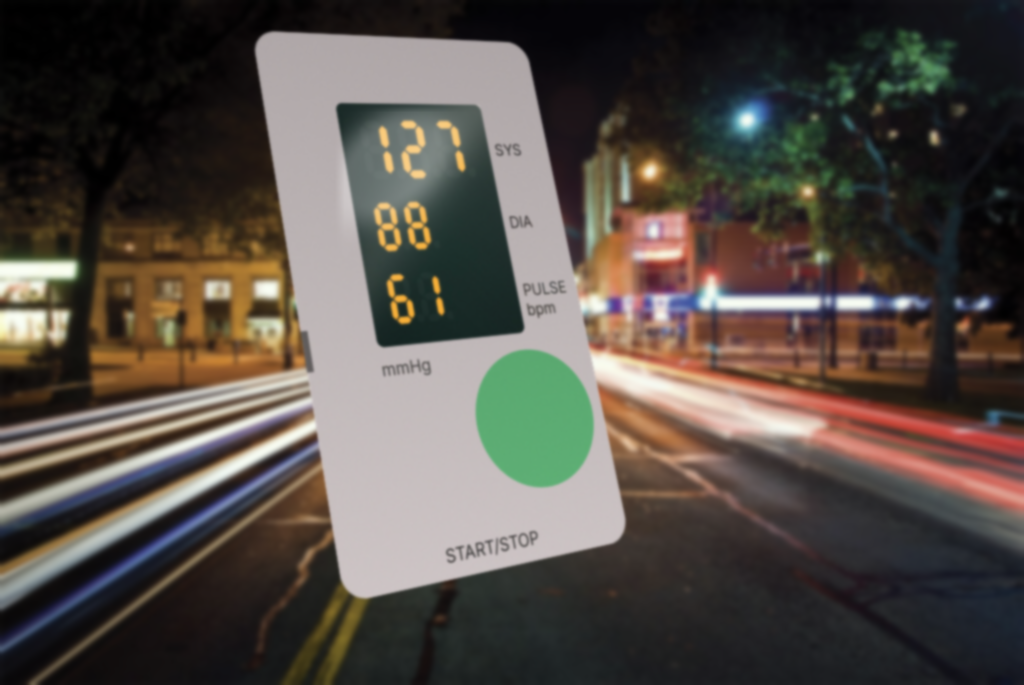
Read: 88 mmHg
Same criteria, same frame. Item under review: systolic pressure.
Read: 127 mmHg
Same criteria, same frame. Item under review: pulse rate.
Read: 61 bpm
